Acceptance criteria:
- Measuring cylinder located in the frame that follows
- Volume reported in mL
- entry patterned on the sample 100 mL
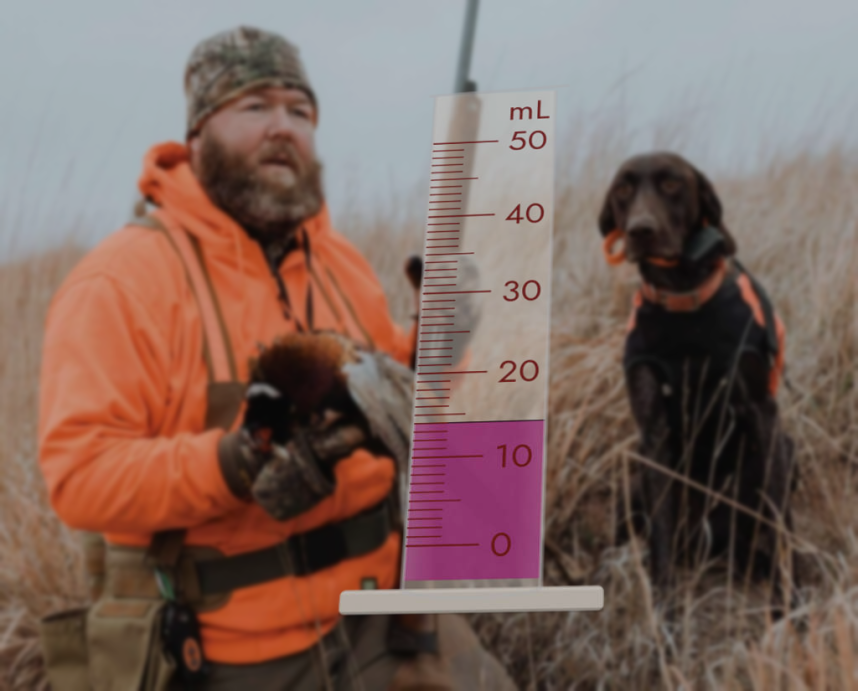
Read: 14 mL
